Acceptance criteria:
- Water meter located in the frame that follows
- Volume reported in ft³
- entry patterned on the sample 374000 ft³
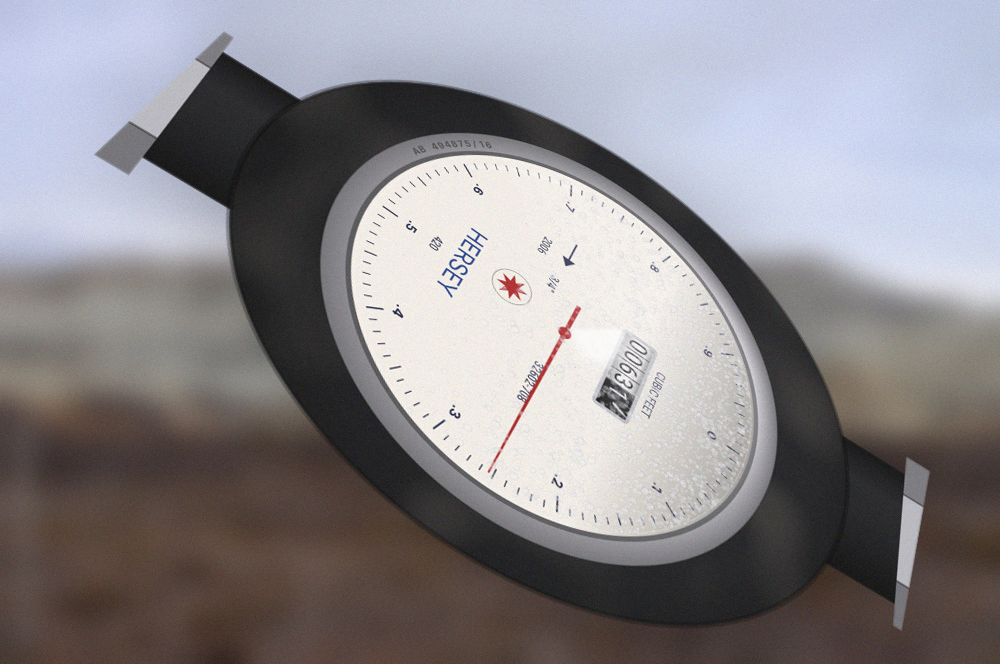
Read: 6317.25 ft³
